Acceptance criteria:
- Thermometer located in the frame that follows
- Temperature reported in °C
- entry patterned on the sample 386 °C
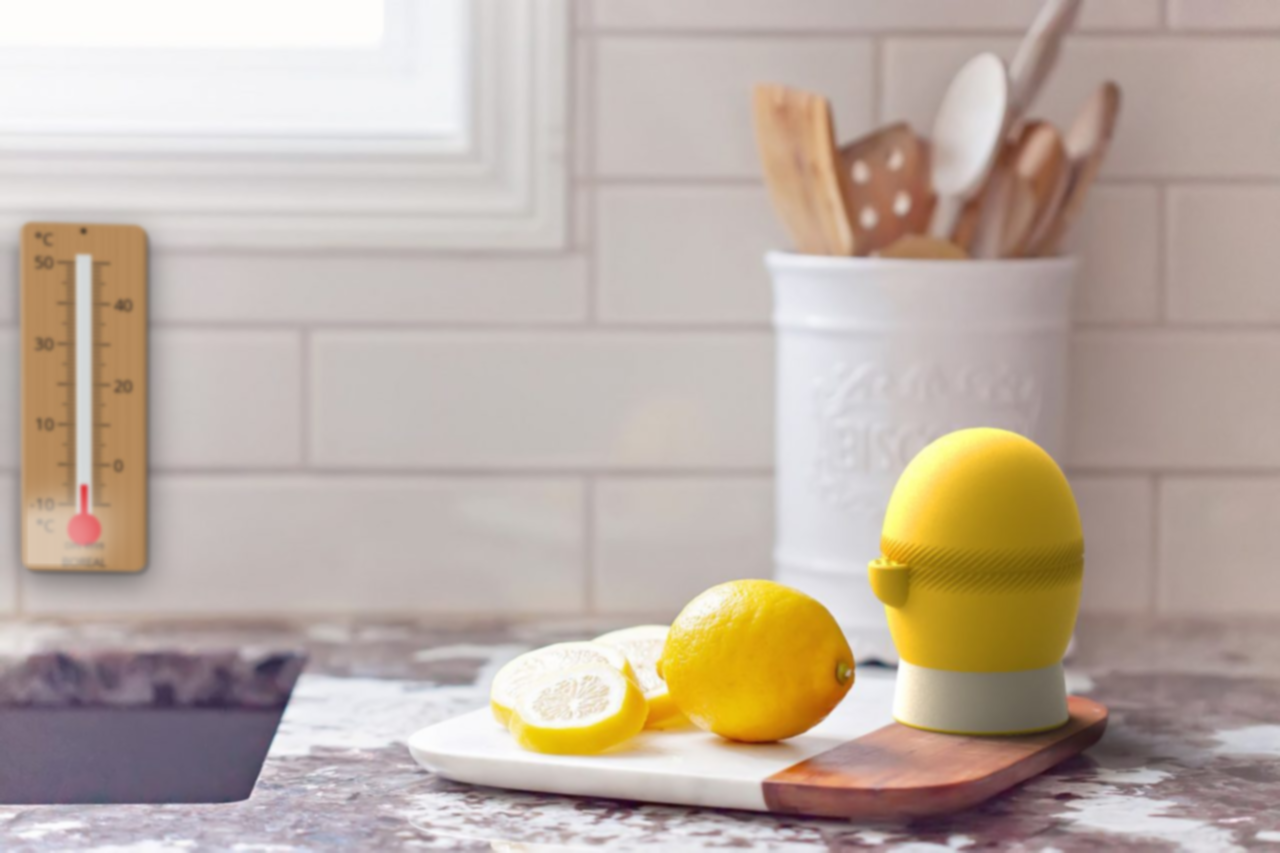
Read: -5 °C
